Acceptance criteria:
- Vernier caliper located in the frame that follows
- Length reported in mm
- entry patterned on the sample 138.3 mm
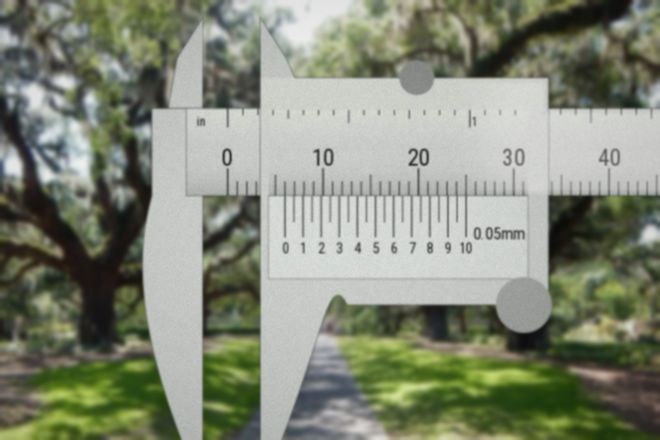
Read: 6.0 mm
